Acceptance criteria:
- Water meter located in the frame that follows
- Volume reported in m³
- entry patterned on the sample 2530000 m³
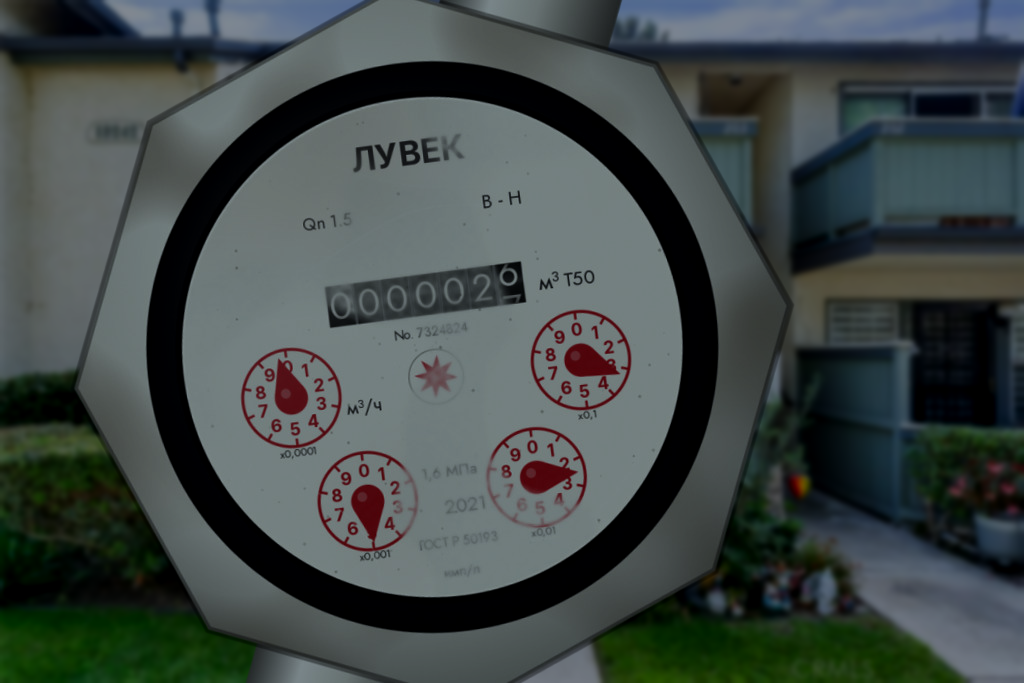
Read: 26.3249 m³
